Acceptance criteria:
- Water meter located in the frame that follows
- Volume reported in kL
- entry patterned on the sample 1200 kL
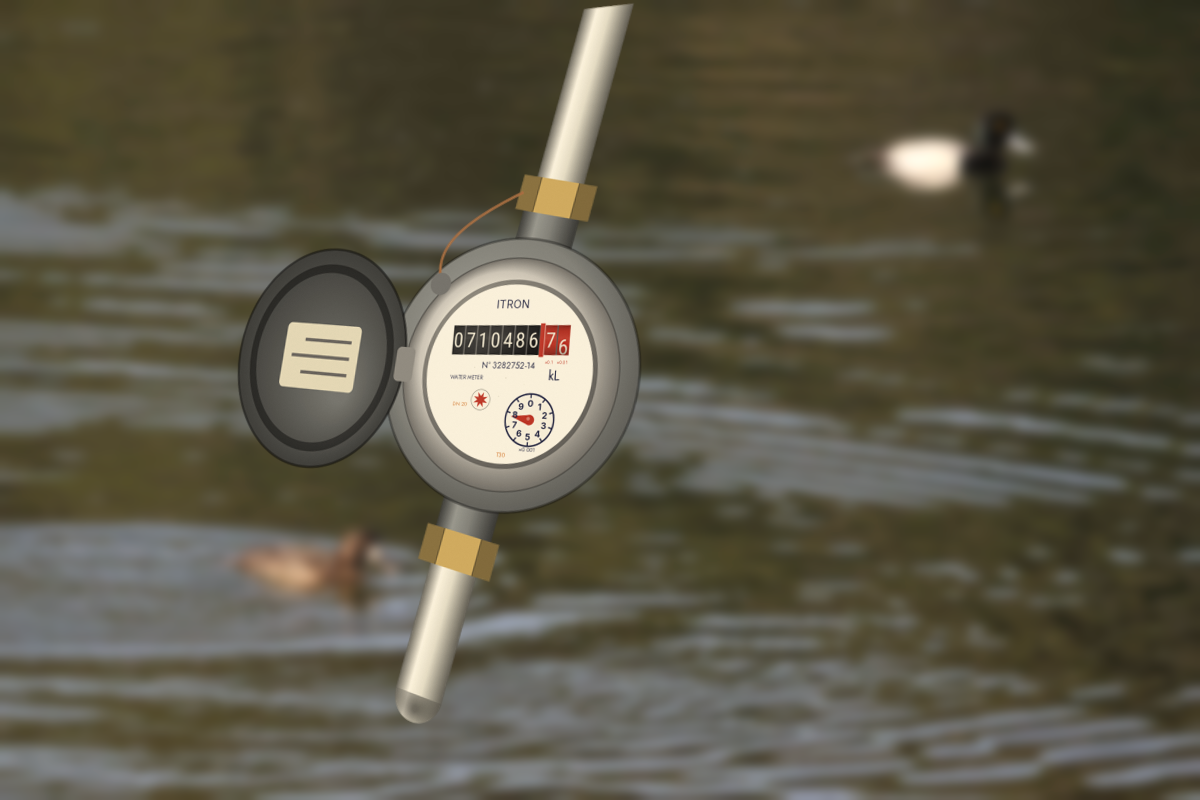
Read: 710486.757 kL
